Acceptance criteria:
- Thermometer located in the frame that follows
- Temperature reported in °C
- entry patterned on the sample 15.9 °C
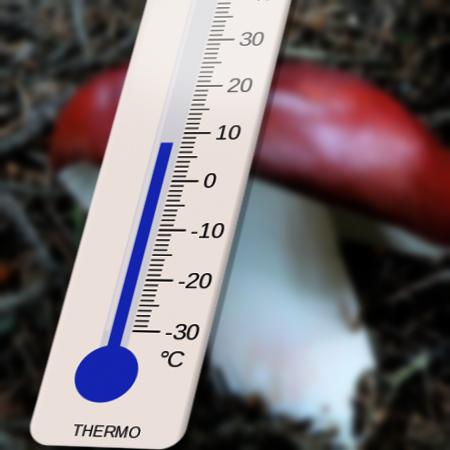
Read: 8 °C
